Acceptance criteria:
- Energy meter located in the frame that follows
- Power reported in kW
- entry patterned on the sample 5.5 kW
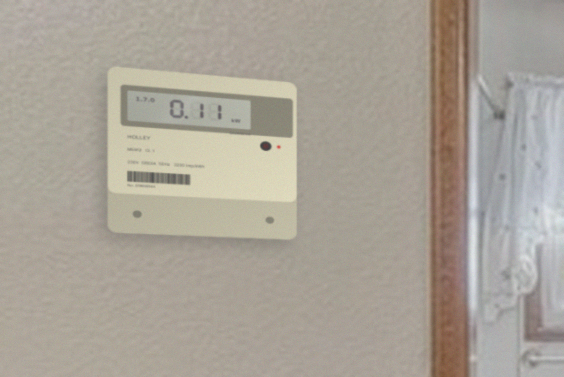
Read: 0.11 kW
